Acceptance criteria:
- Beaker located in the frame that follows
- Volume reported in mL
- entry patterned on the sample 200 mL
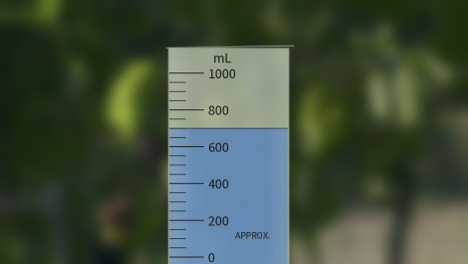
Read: 700 mL
